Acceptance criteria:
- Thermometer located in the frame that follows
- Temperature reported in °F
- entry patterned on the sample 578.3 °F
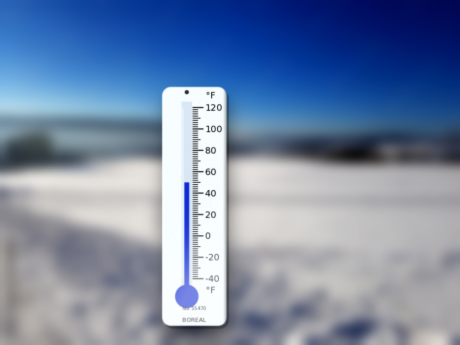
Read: 50 °F
